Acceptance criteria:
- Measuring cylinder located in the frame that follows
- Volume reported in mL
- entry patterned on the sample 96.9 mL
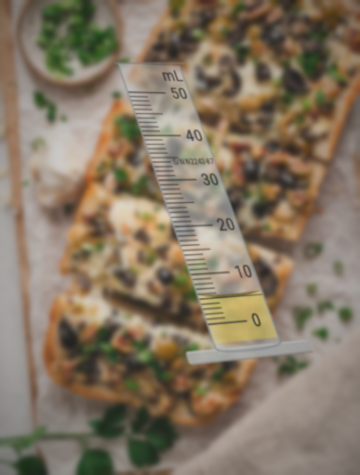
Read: 5 mL
